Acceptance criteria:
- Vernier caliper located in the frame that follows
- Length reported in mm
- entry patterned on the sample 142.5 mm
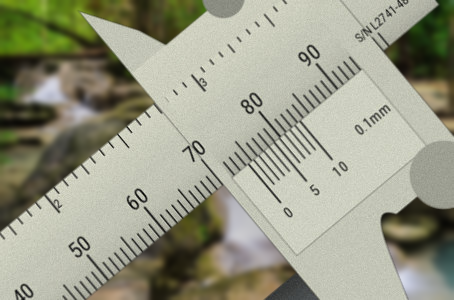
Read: 74.4 mm
